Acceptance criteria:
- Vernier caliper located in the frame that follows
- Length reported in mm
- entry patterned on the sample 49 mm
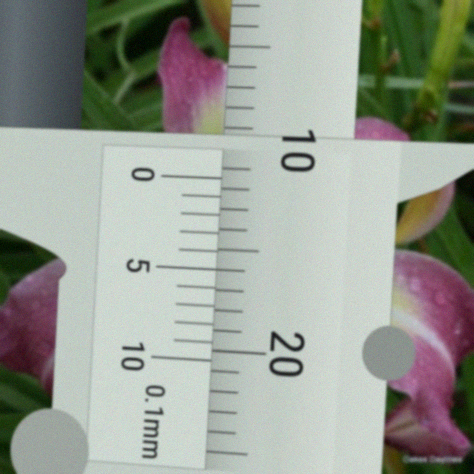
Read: 11.5 mm
